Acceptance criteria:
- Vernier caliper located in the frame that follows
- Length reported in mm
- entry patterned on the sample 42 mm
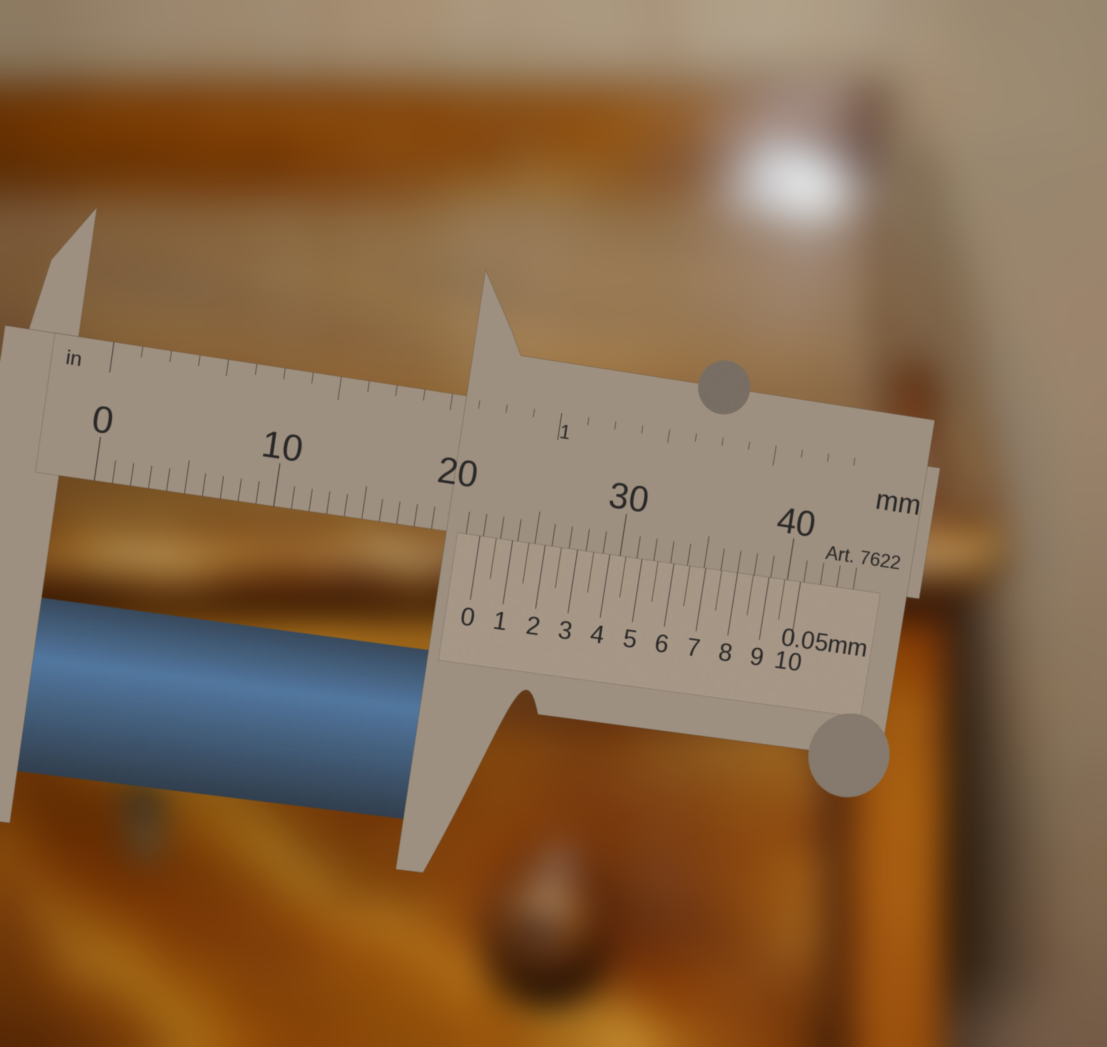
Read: 21.8 mm
